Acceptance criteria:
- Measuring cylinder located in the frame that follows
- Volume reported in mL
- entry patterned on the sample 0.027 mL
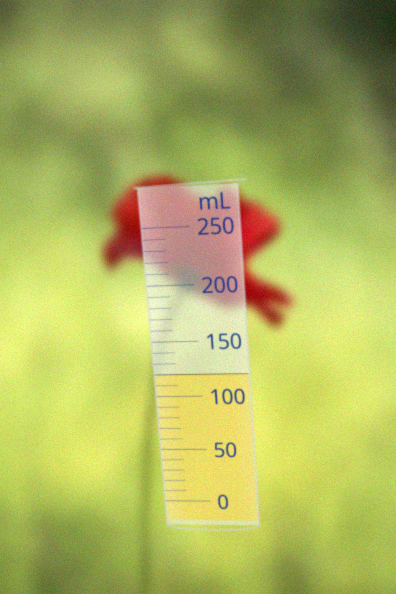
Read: 120 mL
